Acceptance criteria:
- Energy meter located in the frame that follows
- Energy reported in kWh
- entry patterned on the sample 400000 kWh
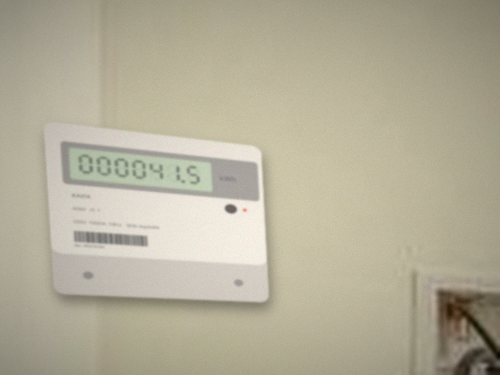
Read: 41.5 kWh
